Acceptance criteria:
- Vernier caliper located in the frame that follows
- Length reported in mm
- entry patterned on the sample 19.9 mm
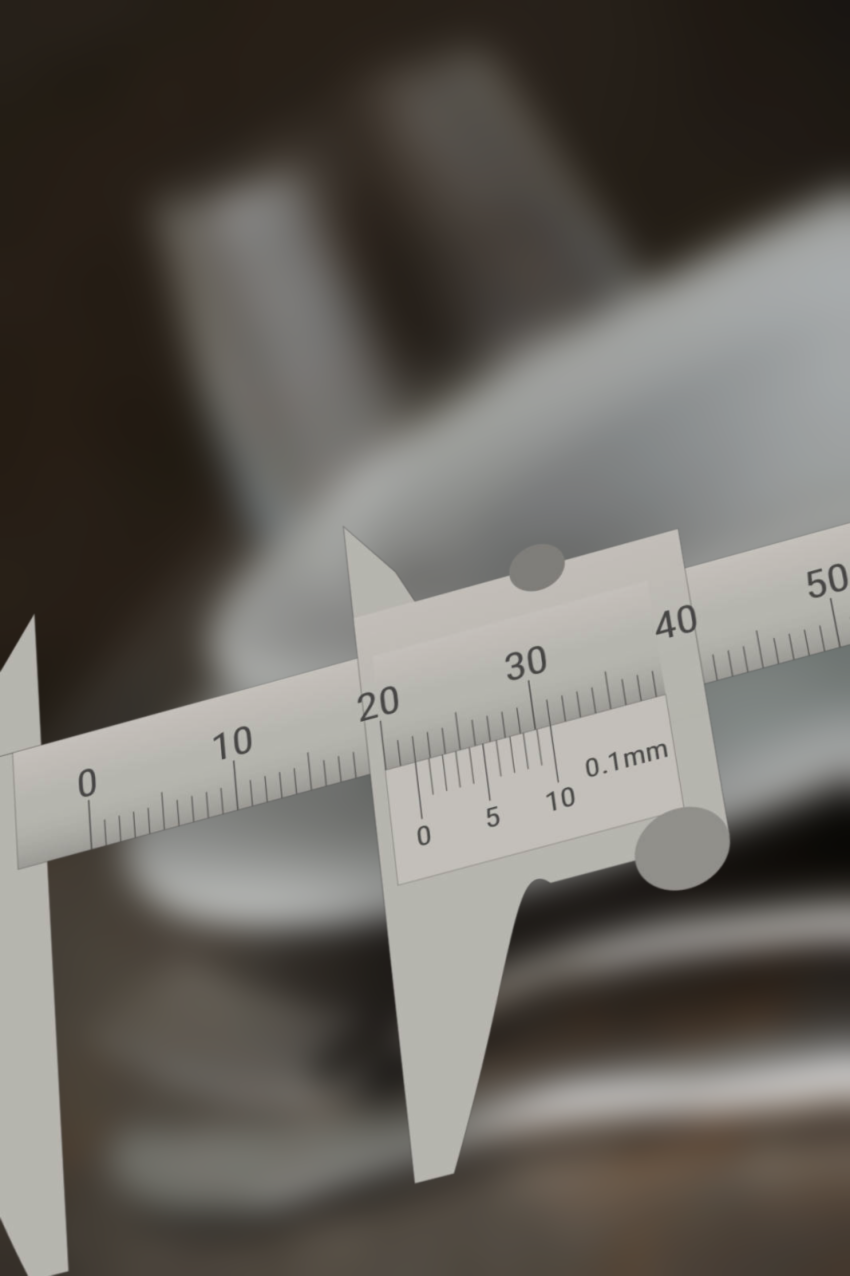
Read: 22.0 mm
